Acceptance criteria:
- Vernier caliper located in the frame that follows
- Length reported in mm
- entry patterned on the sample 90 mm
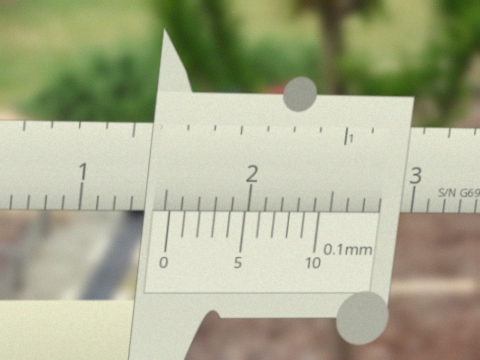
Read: 15.3 mm
